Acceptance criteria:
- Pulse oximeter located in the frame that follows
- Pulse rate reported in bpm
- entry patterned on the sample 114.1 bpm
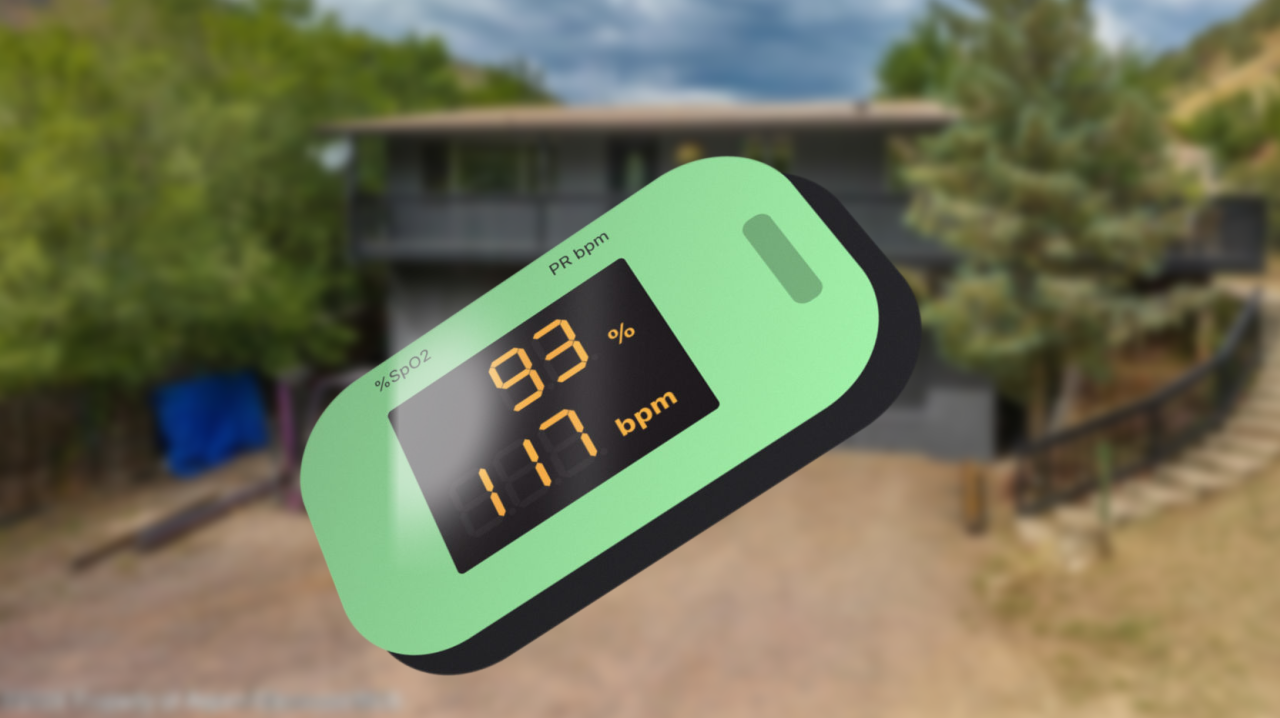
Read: 117 bpm
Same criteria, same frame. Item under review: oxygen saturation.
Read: 93 %
